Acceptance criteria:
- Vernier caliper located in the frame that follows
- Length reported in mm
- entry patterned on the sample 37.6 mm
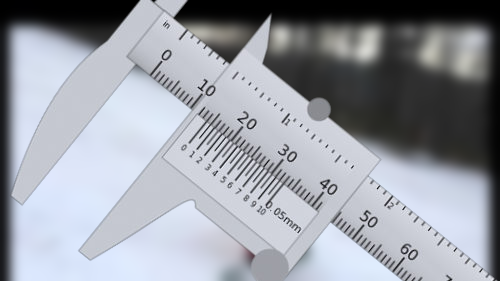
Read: 14.0 mm
